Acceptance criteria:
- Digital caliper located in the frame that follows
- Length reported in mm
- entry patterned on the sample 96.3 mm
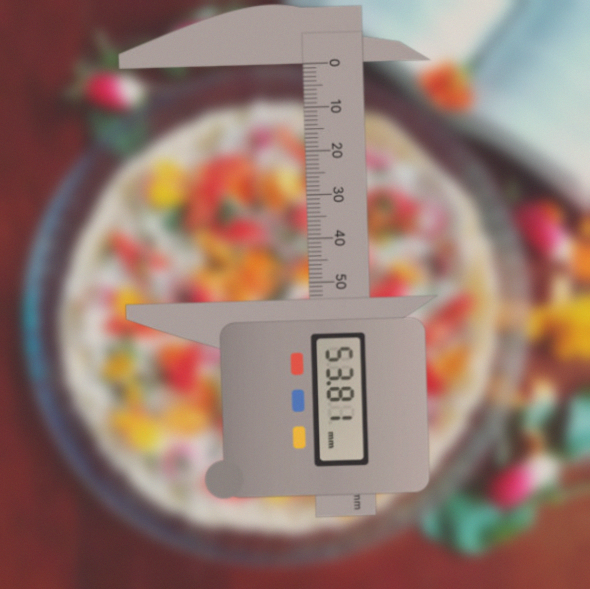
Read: 53.81 mm
